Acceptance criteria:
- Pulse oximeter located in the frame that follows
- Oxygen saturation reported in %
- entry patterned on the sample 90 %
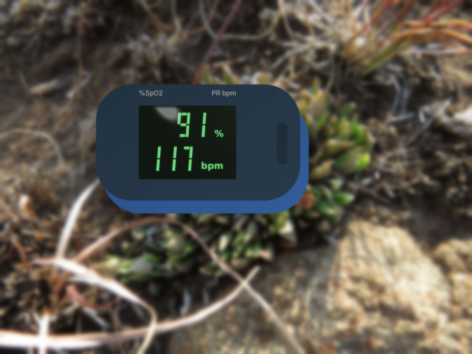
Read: 91 %
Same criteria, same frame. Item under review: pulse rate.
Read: 117 bpm
